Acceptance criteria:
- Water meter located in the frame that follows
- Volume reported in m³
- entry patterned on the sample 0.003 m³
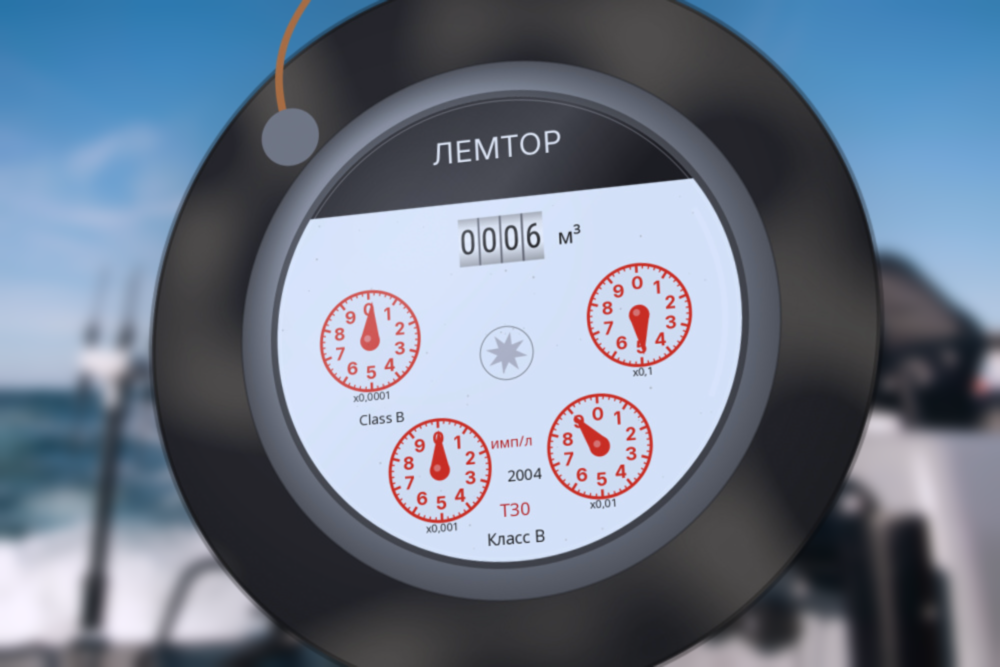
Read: 6.4900 m³
